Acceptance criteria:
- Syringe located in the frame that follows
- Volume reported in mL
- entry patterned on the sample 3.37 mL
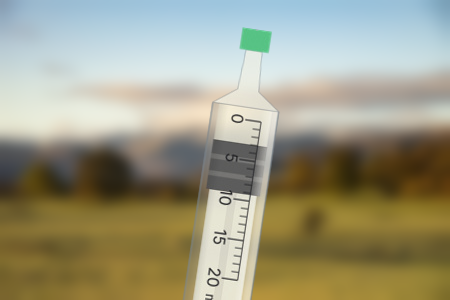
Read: 3 mL
